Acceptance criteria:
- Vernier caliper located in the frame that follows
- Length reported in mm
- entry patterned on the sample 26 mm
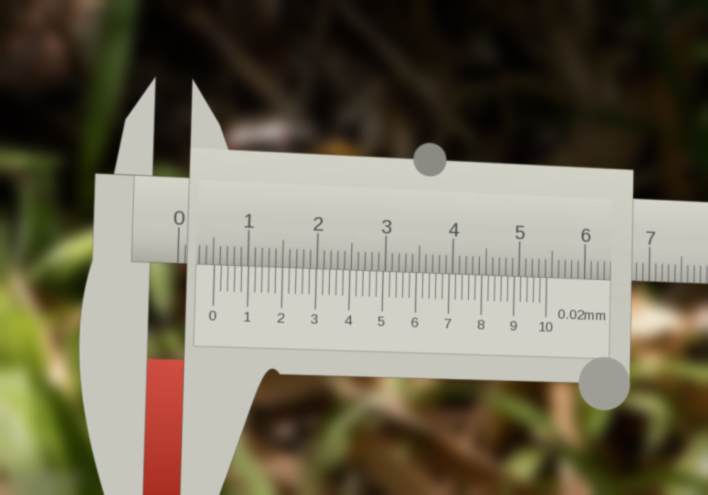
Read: 5.2 mm
